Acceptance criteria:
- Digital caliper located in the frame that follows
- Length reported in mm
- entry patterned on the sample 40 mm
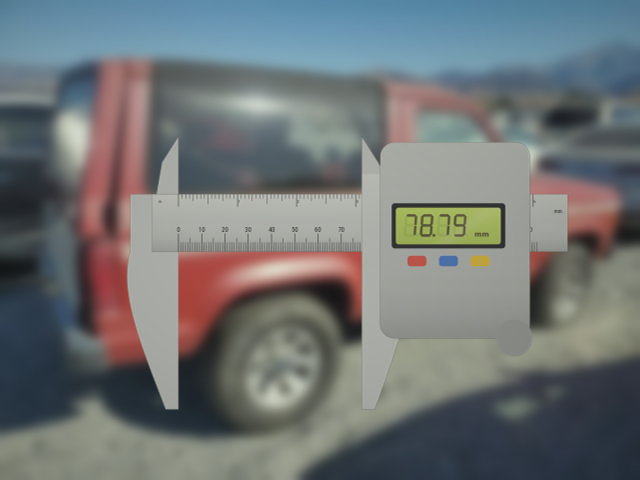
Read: 78.79 mm
